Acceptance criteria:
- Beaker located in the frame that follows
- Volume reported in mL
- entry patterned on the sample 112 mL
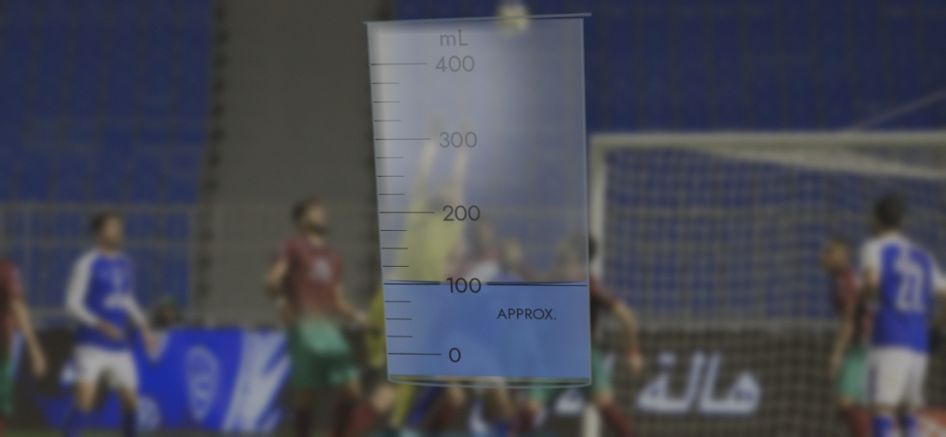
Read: 100 mL
